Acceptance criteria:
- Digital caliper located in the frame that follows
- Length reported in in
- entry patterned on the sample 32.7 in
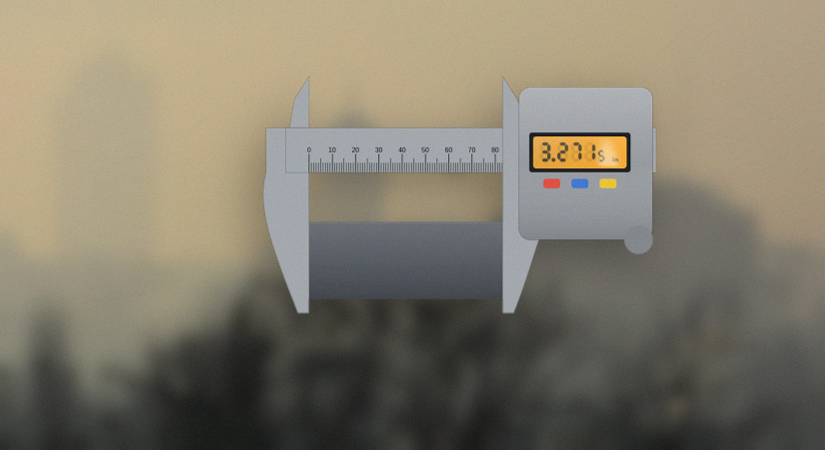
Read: 3.2715 in
